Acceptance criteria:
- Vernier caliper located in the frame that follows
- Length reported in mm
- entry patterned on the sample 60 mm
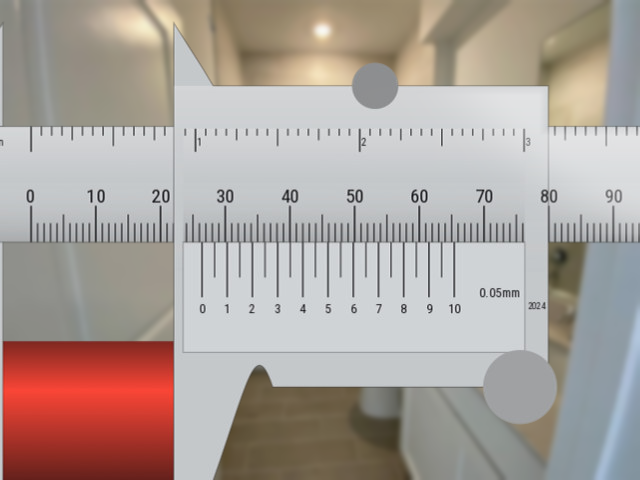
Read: 26.4 mm
